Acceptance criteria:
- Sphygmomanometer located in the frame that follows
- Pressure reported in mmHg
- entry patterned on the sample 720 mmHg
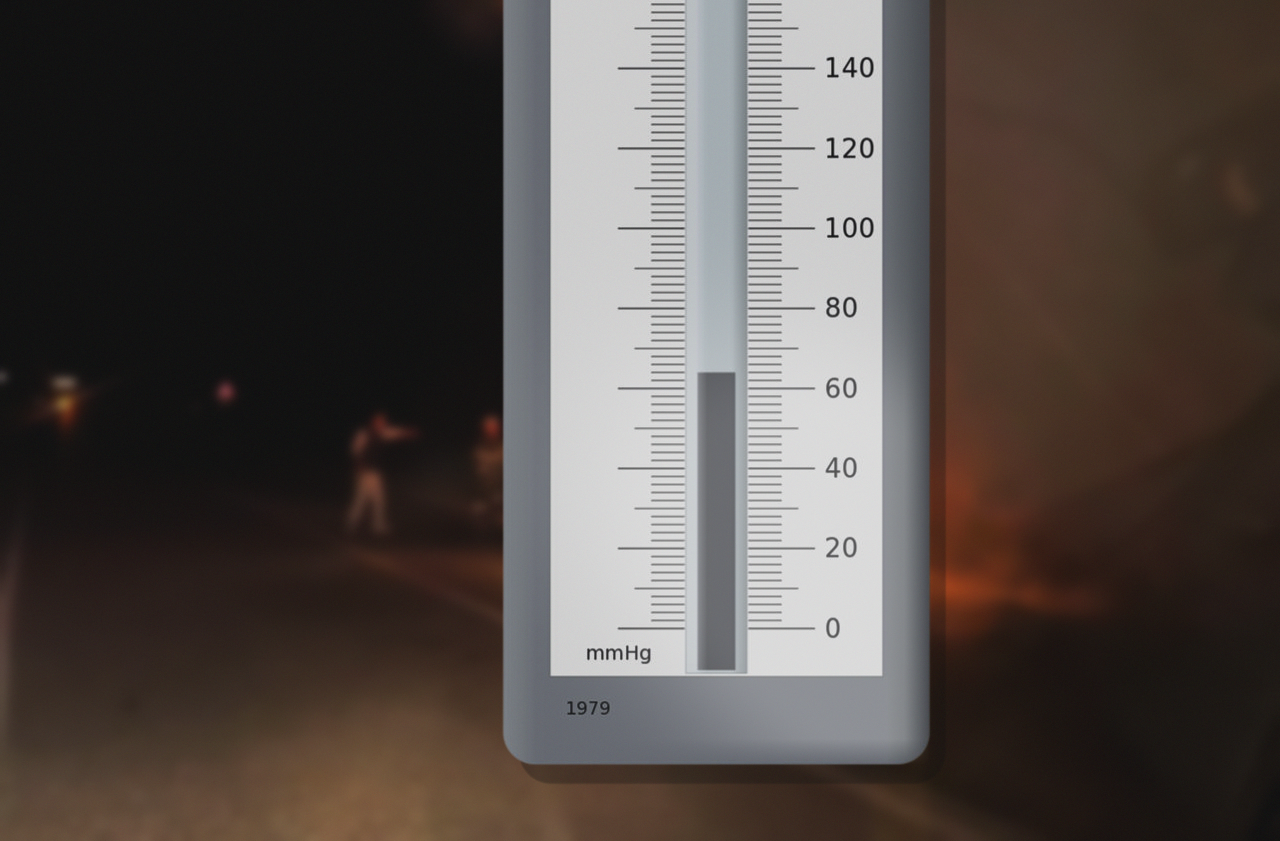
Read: 64 mmHg
